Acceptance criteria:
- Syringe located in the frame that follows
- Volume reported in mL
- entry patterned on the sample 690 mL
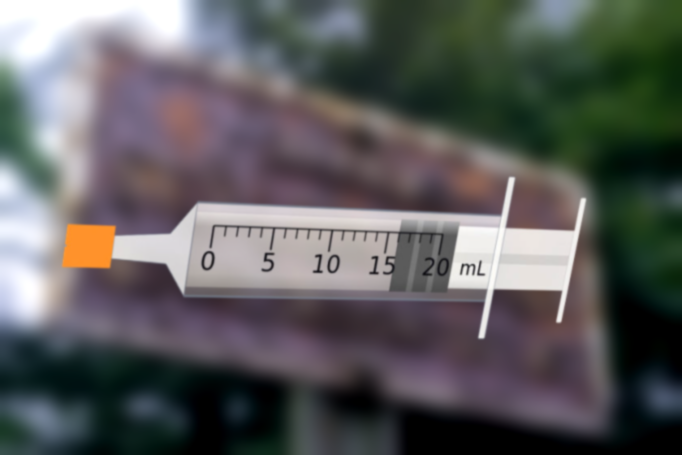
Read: 16 mL
